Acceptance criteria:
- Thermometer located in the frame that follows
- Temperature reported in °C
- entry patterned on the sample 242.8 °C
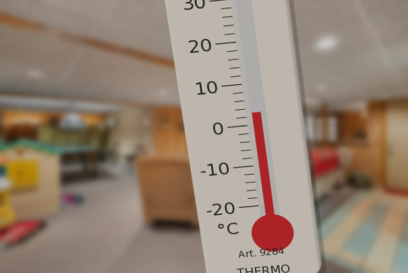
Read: 3 °C
